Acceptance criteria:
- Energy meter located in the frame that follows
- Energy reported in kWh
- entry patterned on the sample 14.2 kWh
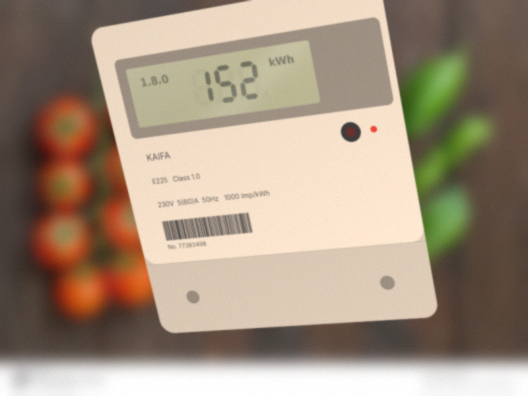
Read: 152 kWh
